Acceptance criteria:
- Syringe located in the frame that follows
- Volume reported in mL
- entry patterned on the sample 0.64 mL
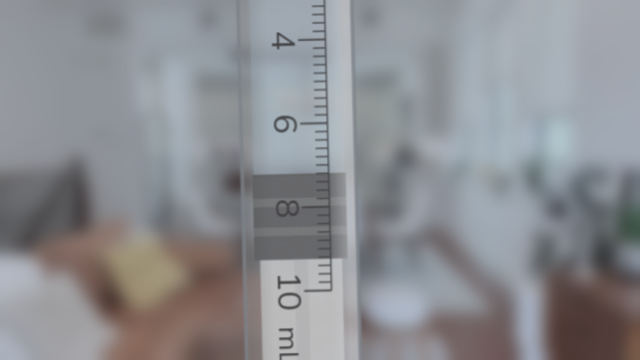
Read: 7.2 mL
